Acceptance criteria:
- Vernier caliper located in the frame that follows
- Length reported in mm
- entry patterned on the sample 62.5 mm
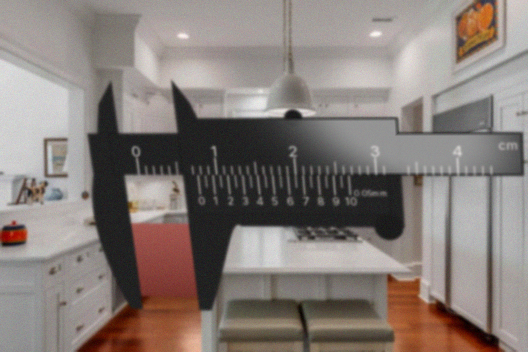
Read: 7.6 mm
